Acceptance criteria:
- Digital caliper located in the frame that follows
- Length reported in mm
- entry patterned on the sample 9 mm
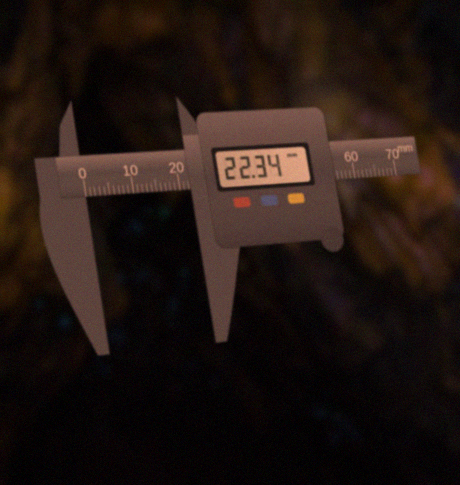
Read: 22.34 mm
